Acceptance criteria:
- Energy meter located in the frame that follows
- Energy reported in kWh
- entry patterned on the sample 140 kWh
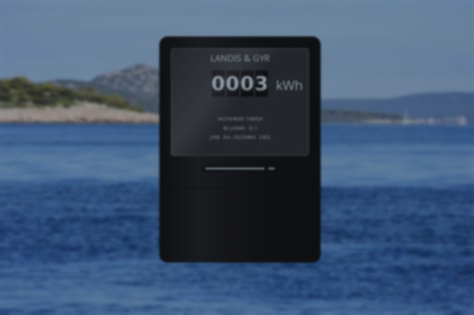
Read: 3 kWh
